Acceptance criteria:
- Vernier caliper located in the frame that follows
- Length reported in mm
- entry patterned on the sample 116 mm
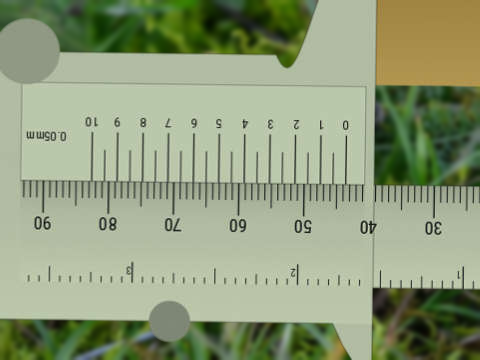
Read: 43.6 mm
